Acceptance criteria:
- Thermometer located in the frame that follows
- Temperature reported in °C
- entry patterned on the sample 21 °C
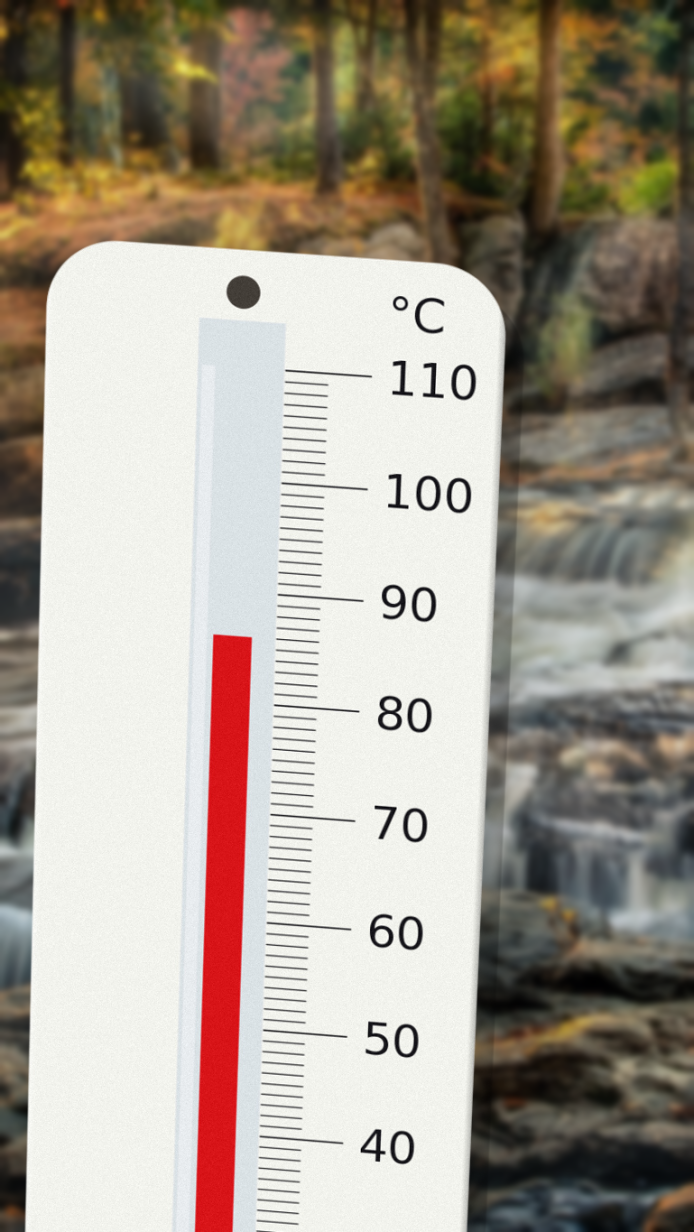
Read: 86 °C
